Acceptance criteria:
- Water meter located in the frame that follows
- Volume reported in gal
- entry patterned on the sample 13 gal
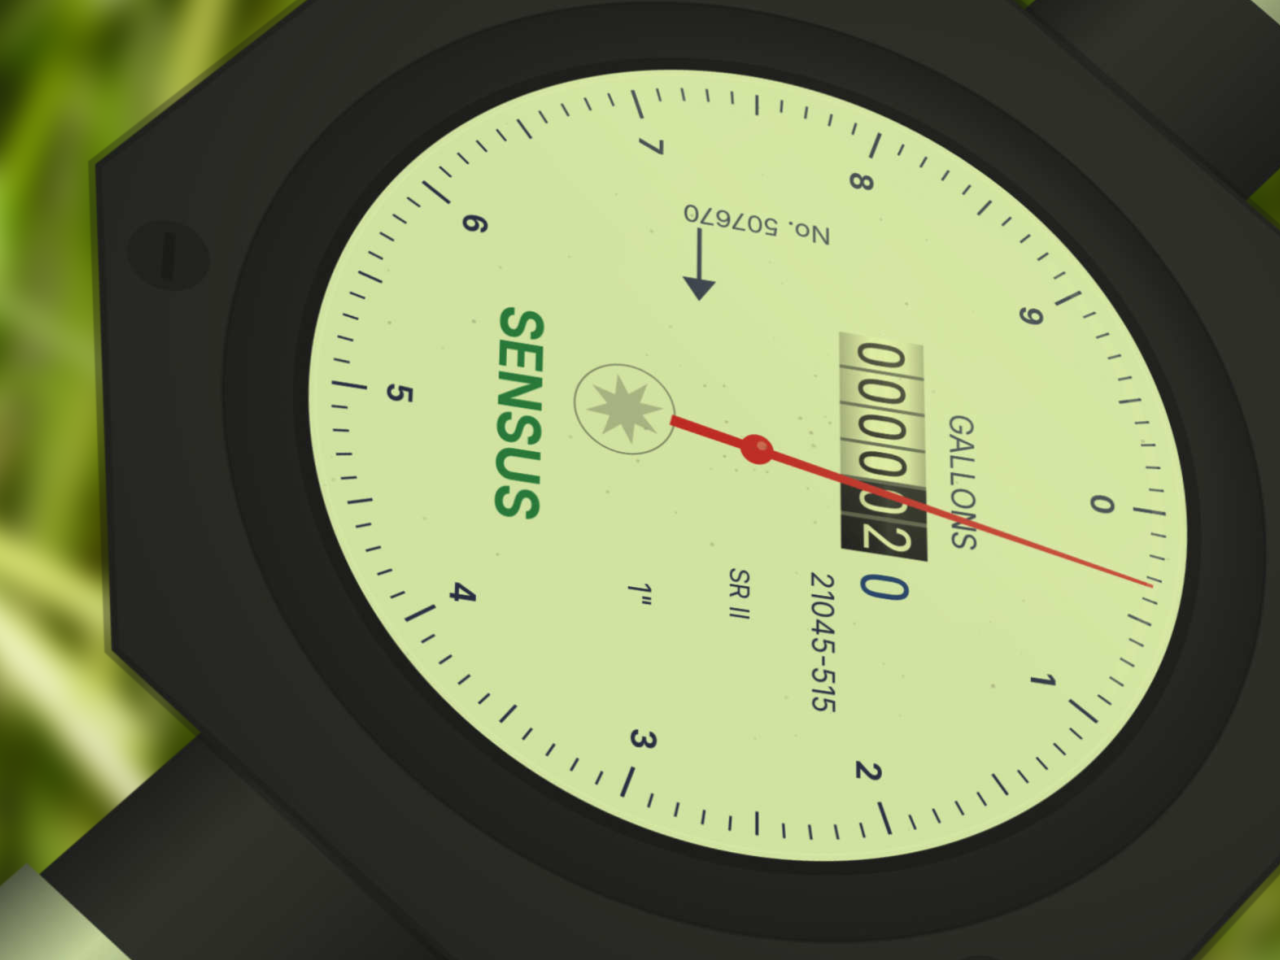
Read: 20.3 gal
